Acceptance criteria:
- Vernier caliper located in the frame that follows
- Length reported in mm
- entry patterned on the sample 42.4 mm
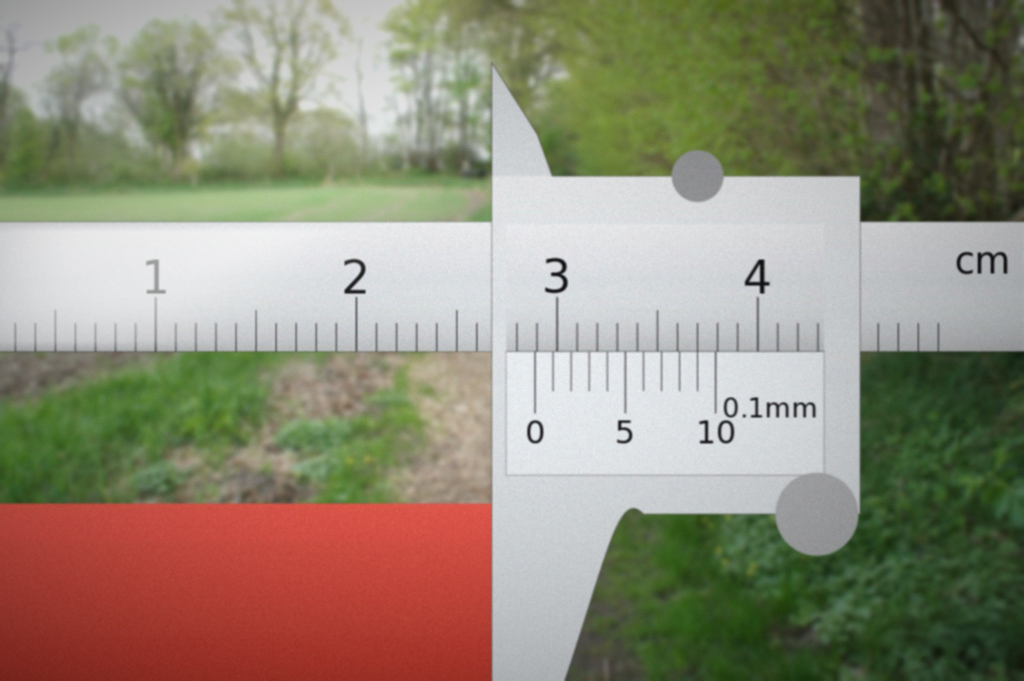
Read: 28.9 mm
